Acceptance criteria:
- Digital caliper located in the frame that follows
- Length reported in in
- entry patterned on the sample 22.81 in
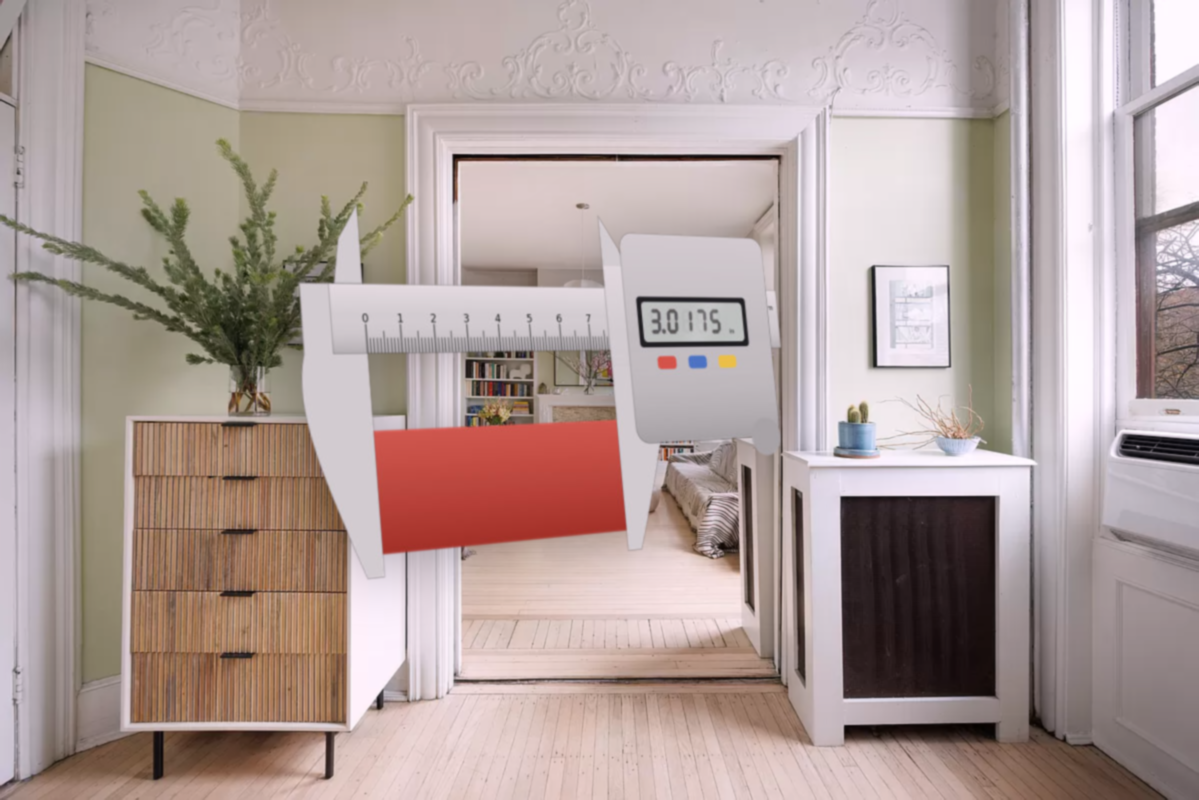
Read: 3.0175 in
